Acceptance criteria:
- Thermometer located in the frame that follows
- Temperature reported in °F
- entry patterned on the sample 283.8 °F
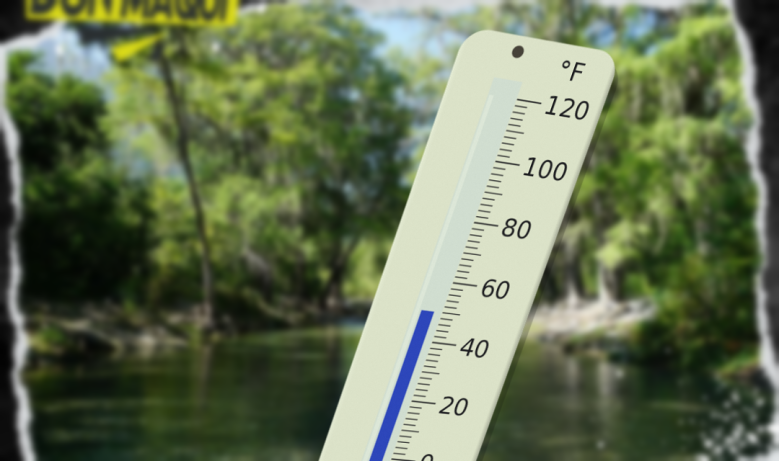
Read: 50 °F
